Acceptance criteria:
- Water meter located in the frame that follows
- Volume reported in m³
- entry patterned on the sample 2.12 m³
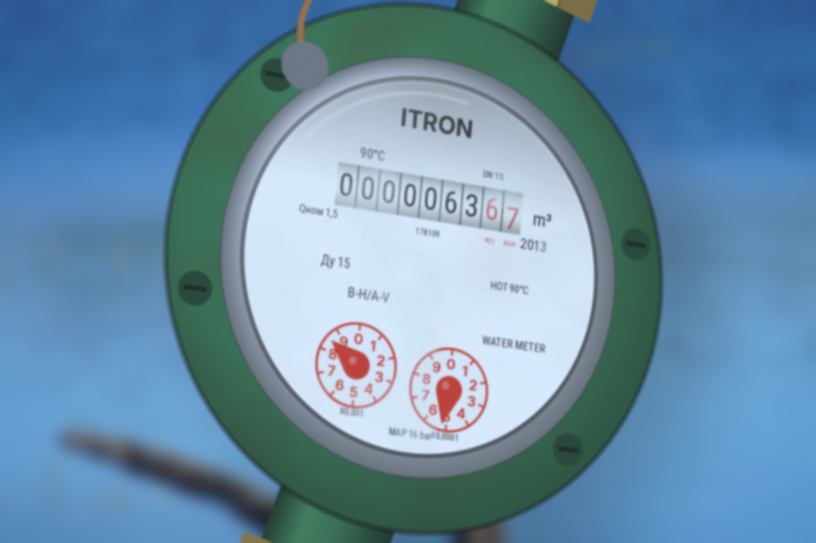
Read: 63.6685 m³
